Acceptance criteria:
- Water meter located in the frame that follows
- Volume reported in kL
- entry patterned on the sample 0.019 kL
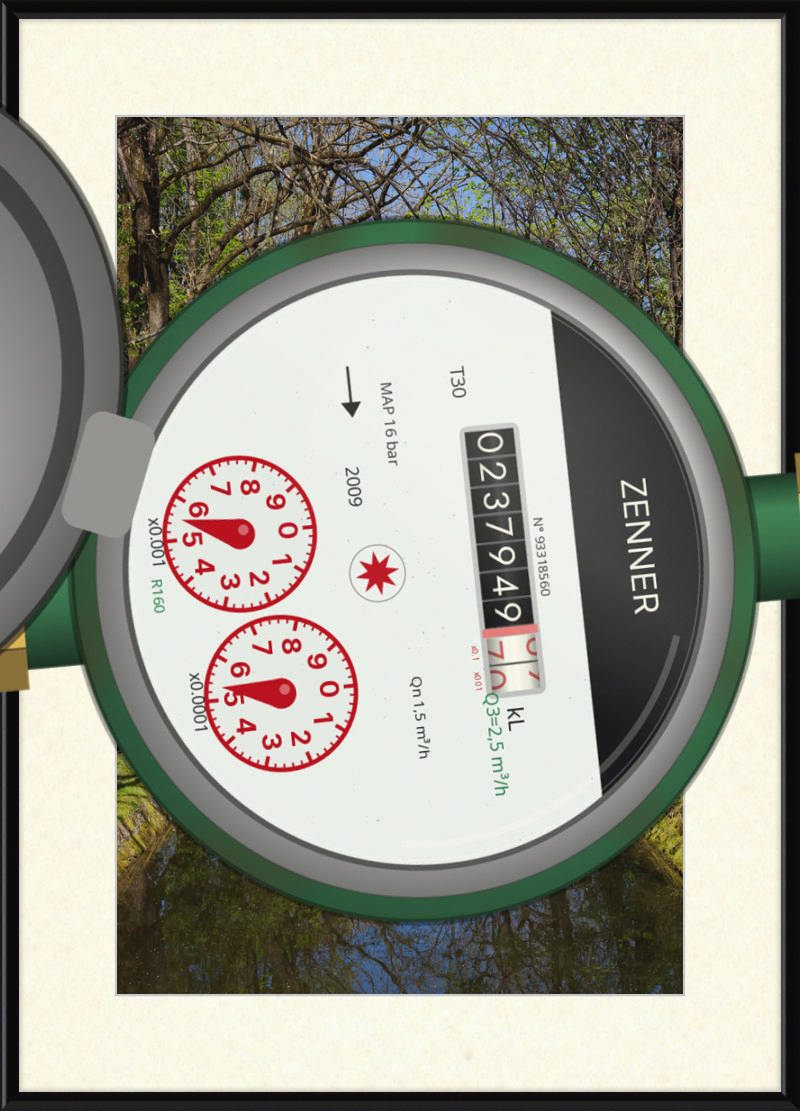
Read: 237949.6955 kL
